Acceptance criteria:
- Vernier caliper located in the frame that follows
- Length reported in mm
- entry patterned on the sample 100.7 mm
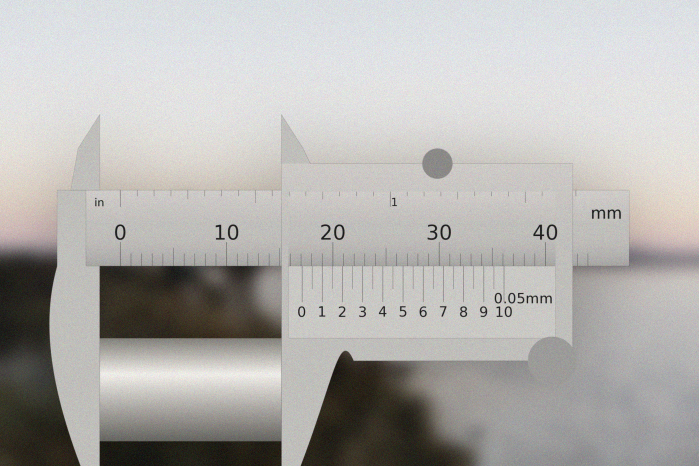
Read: 17.1 mm
